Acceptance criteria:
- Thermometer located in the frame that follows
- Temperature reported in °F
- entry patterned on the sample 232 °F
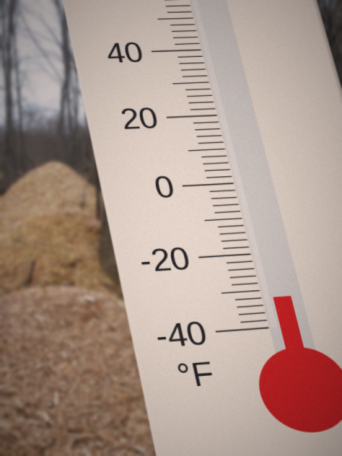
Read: -32 °F
